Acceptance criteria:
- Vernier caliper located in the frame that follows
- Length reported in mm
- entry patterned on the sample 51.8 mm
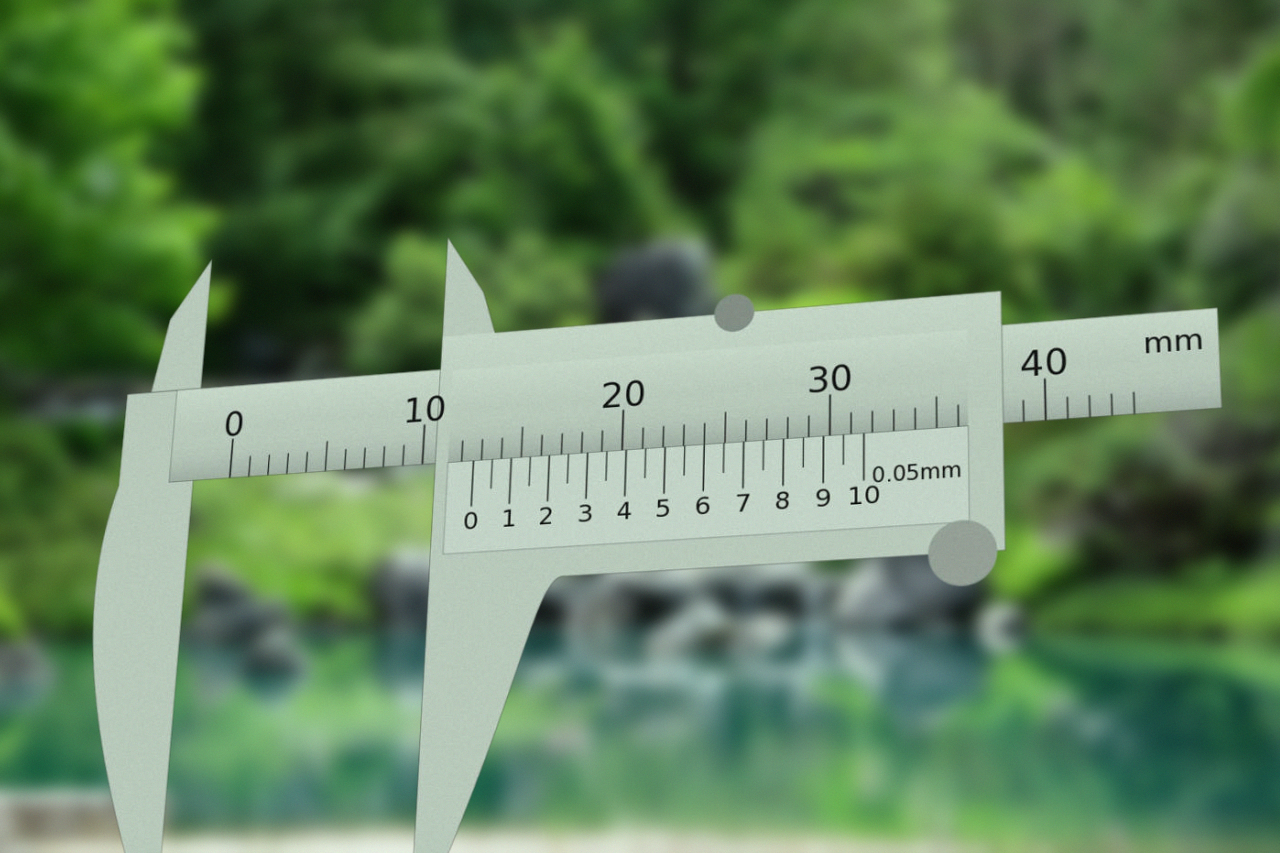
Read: 12.6 mm
